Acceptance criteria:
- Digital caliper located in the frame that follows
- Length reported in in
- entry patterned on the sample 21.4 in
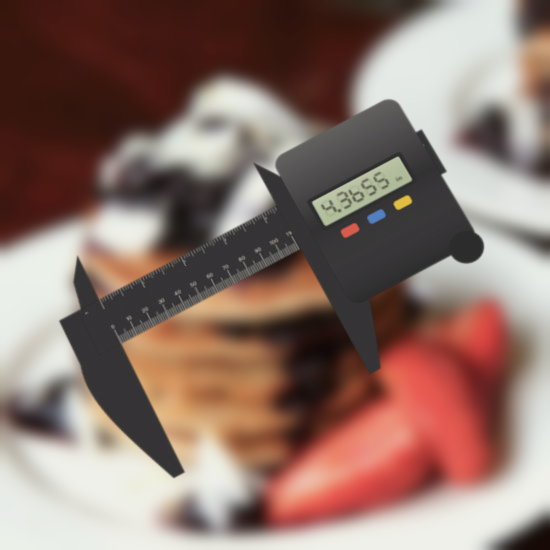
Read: 4.3655 in
